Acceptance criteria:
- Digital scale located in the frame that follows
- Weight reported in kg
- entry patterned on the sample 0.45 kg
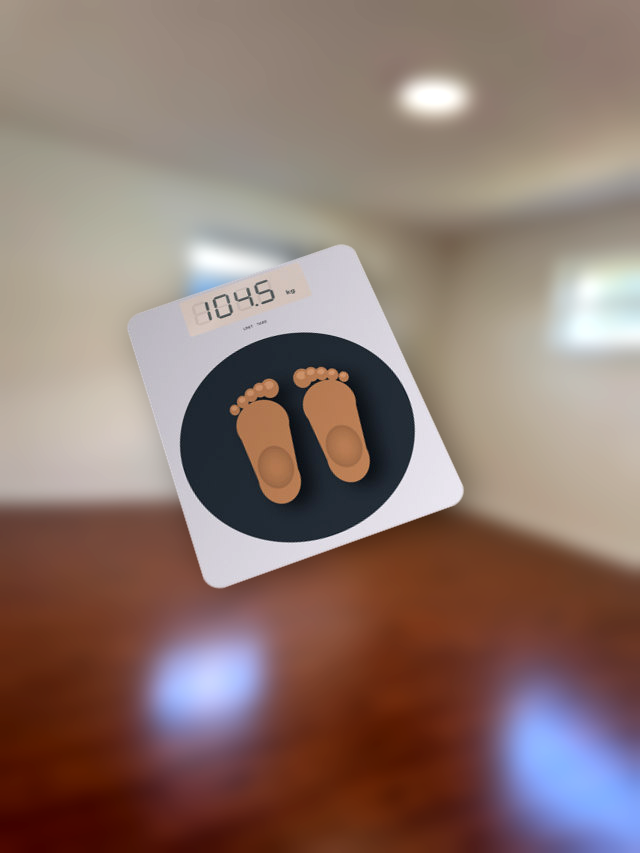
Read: 104.5 kg
